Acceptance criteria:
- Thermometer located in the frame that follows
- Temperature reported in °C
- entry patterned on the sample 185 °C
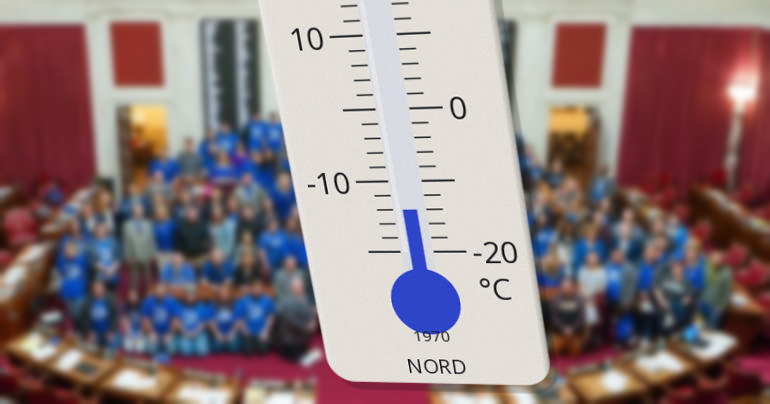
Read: -14 °C
